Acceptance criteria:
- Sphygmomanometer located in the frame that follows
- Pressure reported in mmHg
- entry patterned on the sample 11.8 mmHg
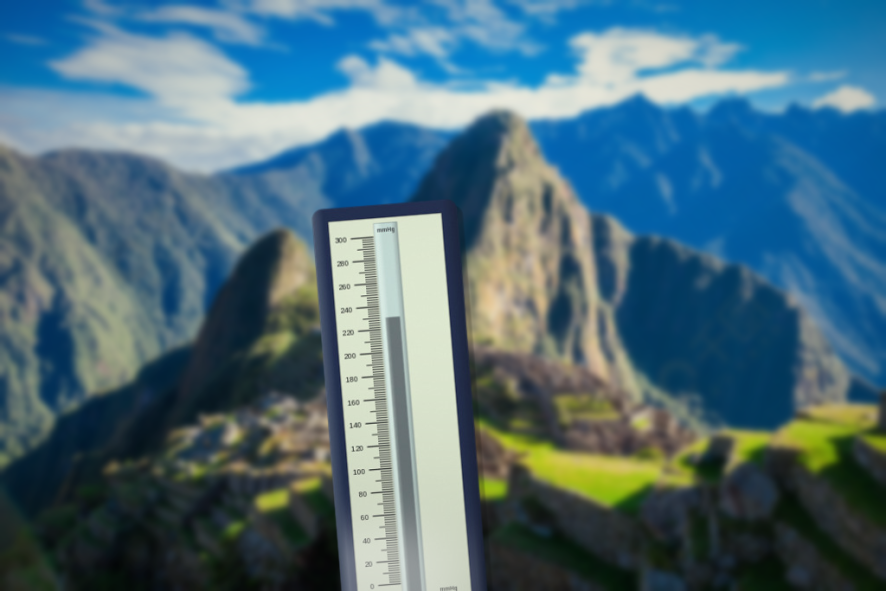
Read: 230 mmHg
